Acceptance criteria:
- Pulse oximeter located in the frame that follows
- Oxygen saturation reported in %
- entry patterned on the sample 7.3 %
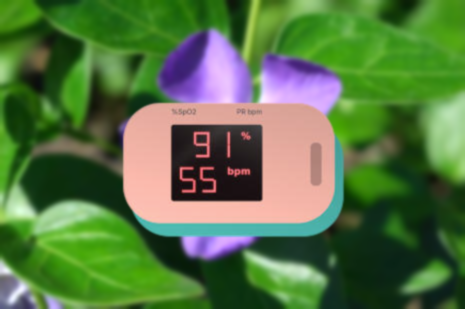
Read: 91 %
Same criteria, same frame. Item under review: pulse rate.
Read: 55 bpm
